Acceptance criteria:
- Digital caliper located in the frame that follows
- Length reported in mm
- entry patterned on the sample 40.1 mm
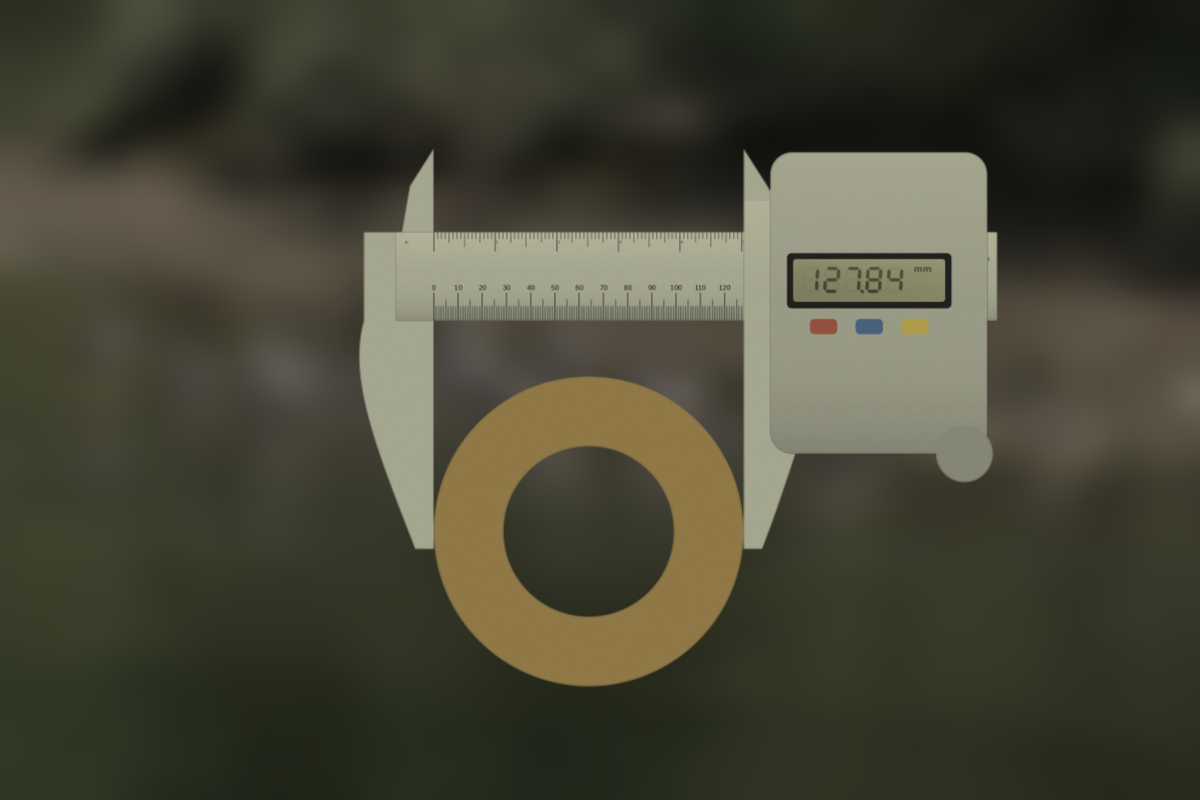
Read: 127.84 mm
